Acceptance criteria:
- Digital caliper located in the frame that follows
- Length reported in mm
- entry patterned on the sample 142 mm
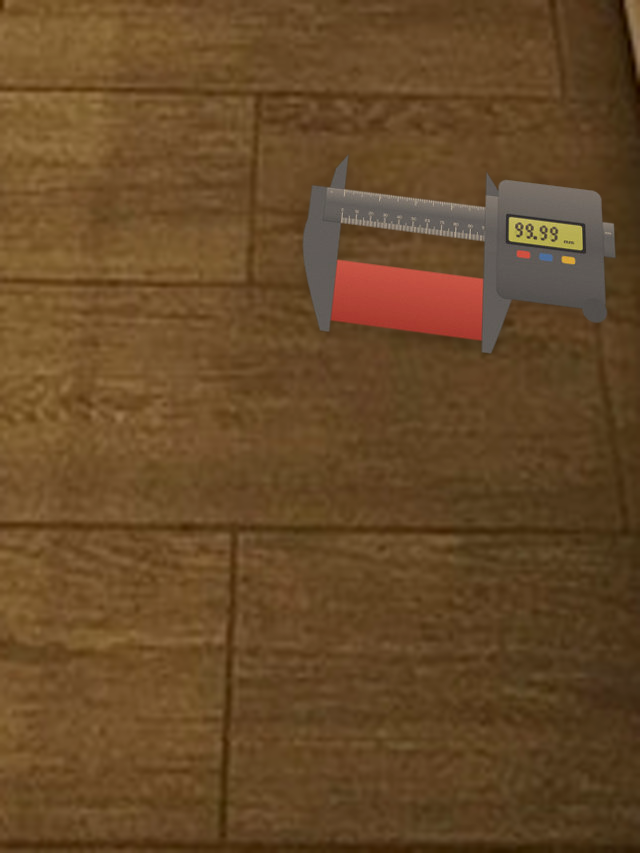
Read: 99.99 mm
